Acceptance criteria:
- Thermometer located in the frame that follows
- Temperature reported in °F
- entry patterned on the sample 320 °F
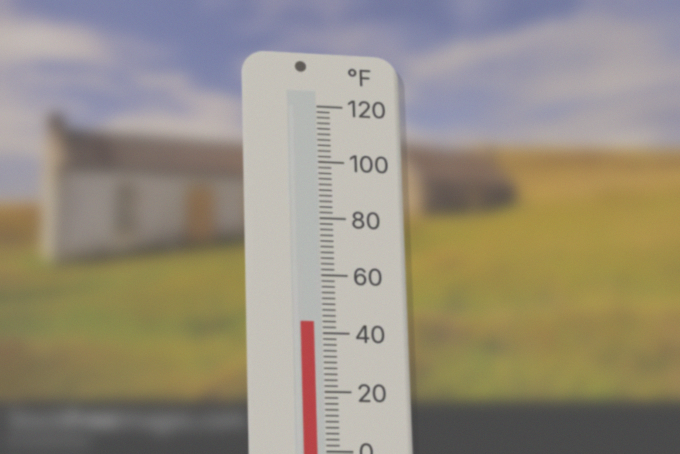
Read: 44 °F
